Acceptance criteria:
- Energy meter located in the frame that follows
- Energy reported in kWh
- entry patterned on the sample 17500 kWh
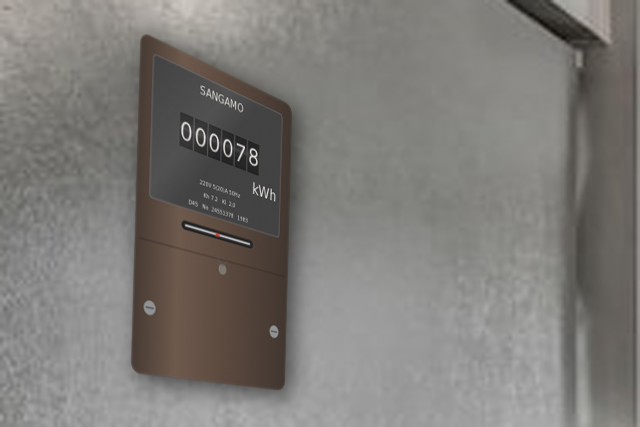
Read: 78 kWh
